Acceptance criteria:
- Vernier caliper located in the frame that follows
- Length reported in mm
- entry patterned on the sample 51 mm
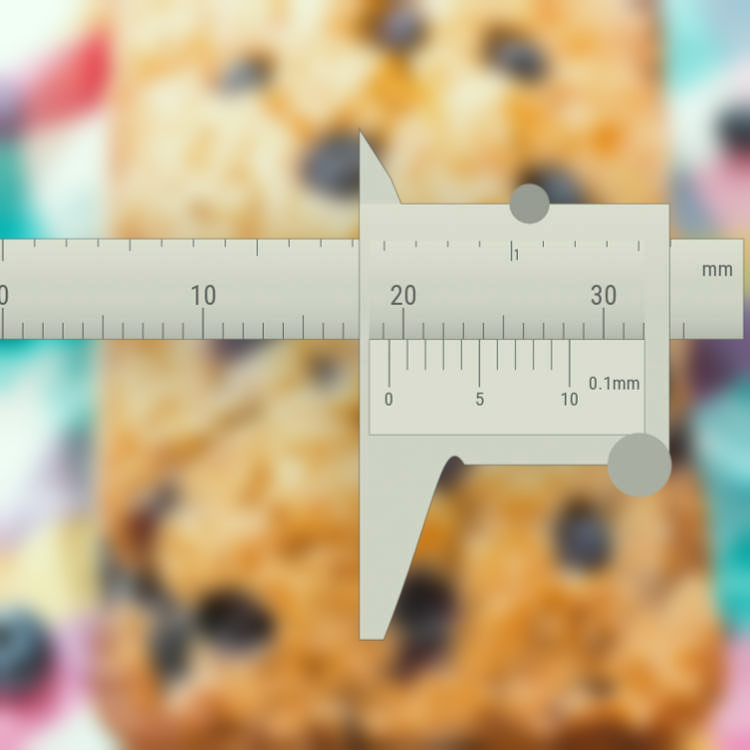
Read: 19.3 mm
